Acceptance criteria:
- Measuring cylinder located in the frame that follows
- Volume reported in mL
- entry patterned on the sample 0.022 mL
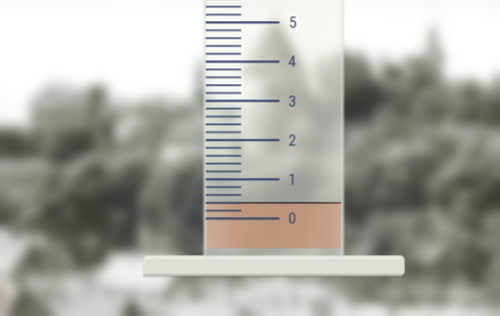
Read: 0.4 mL
